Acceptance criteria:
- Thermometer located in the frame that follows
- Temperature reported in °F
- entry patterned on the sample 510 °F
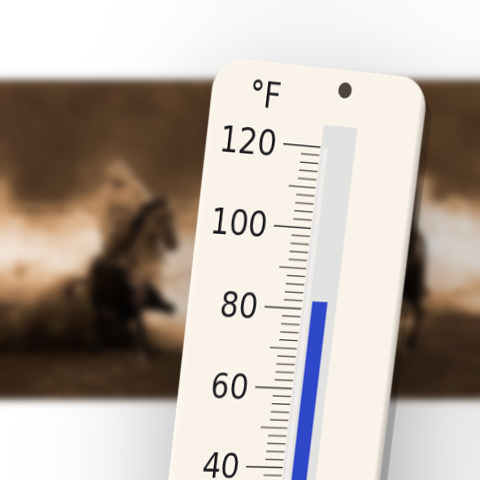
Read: 82 °F
